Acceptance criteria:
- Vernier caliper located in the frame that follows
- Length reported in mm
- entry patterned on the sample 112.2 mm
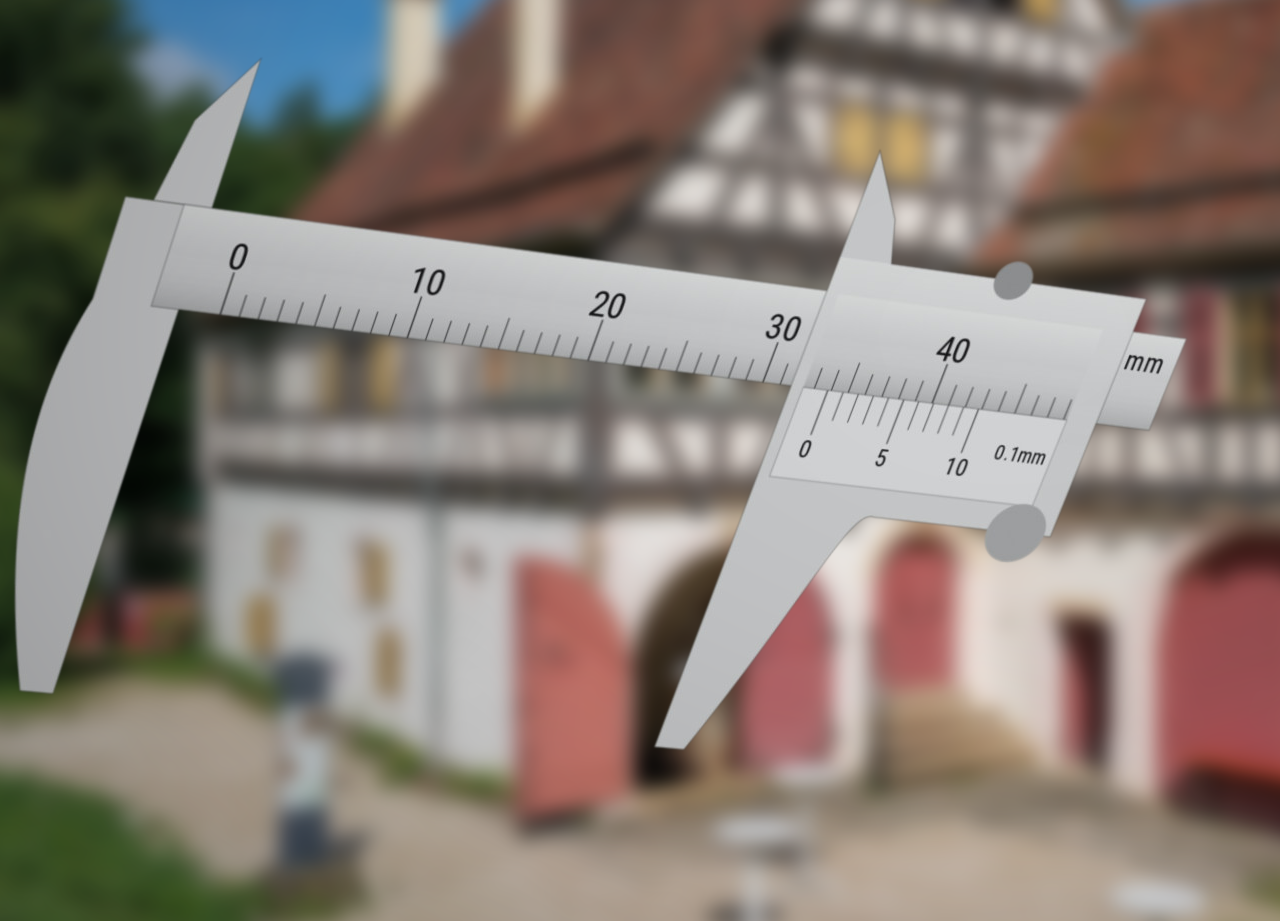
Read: 33.8 mm
